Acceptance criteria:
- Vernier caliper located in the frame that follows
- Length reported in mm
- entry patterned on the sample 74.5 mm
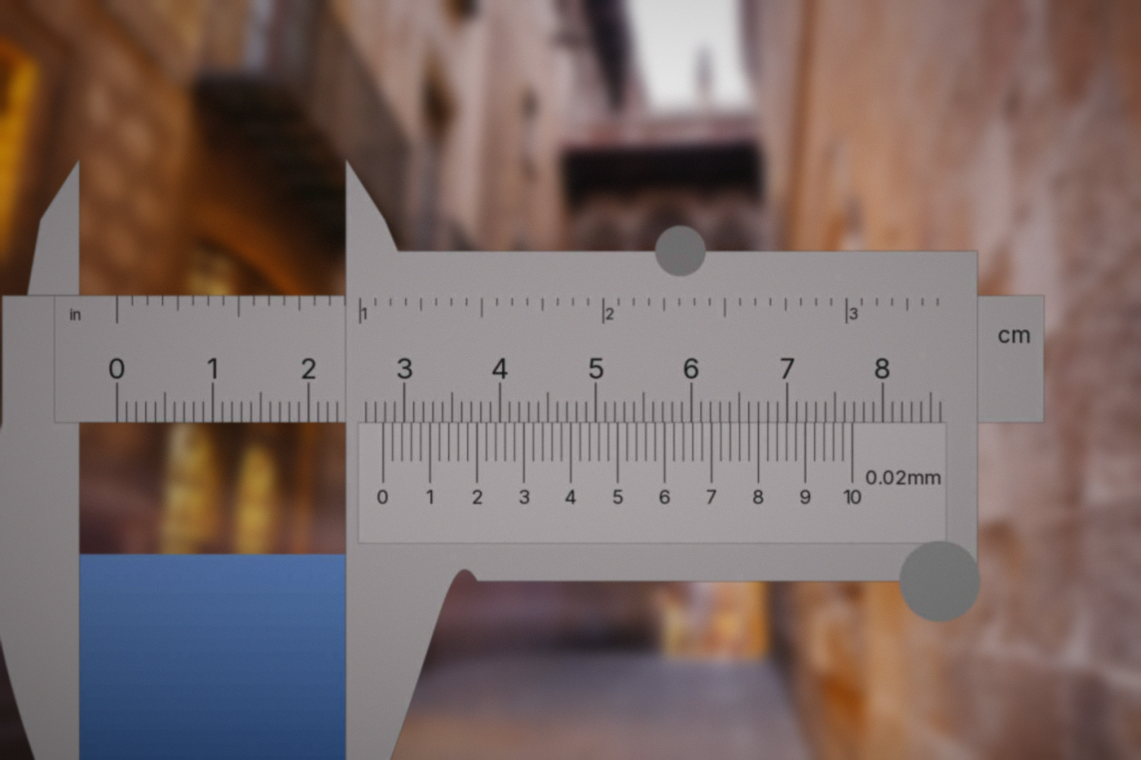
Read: 27.8 mm
